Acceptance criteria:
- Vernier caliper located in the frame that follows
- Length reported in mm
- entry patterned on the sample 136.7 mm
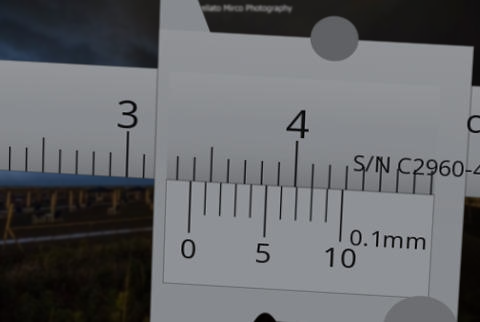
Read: 33.8 mm
